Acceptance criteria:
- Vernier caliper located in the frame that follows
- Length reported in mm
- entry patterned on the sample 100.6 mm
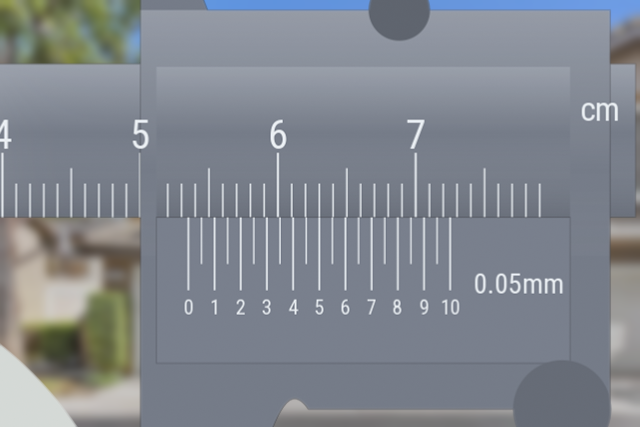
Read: 53.5 mm
